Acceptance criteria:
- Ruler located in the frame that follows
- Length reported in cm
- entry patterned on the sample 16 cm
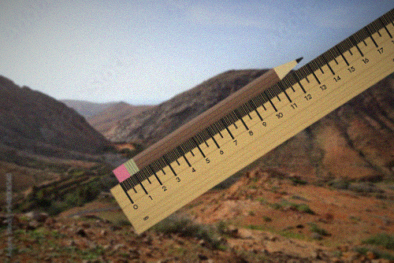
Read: 13 cm
